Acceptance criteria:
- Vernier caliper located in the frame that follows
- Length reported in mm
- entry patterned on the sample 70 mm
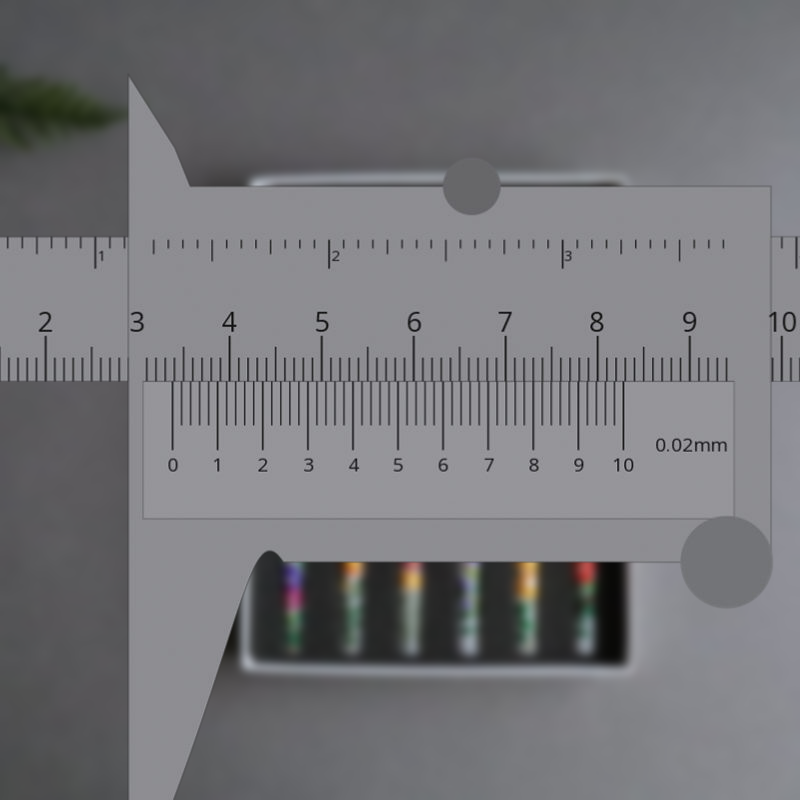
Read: 33.8 mm
